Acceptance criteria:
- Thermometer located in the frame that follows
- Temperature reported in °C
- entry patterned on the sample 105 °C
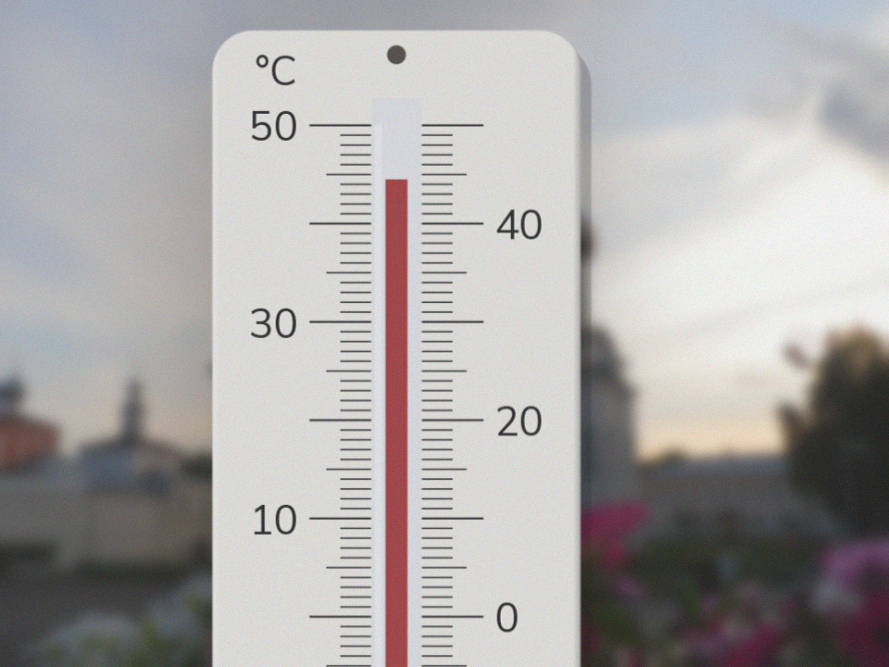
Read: 44.5 °C
